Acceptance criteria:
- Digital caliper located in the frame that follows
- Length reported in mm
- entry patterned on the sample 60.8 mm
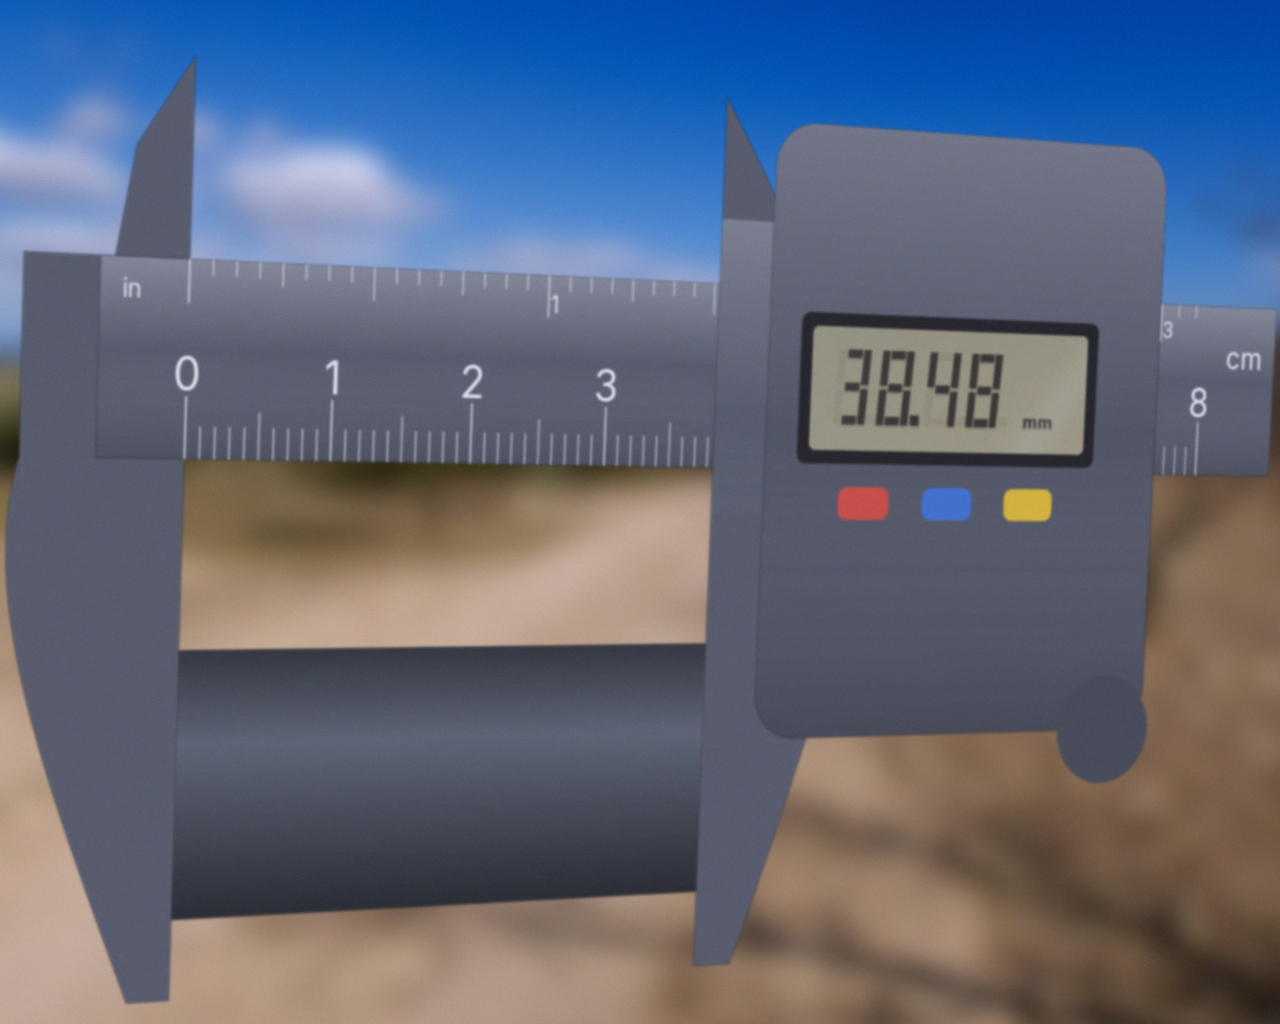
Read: 38.48 mm
